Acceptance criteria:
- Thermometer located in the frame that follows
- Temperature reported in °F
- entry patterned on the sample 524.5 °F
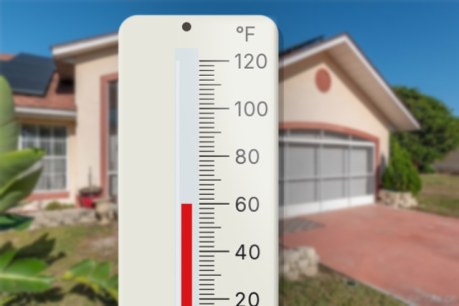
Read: 60 °F
